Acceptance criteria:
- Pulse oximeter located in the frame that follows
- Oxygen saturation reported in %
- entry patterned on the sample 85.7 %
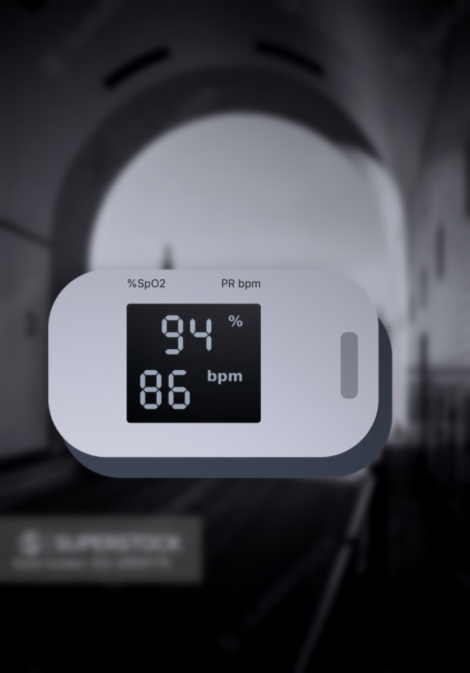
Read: 94 %
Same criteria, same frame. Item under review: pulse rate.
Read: 86 bpm
